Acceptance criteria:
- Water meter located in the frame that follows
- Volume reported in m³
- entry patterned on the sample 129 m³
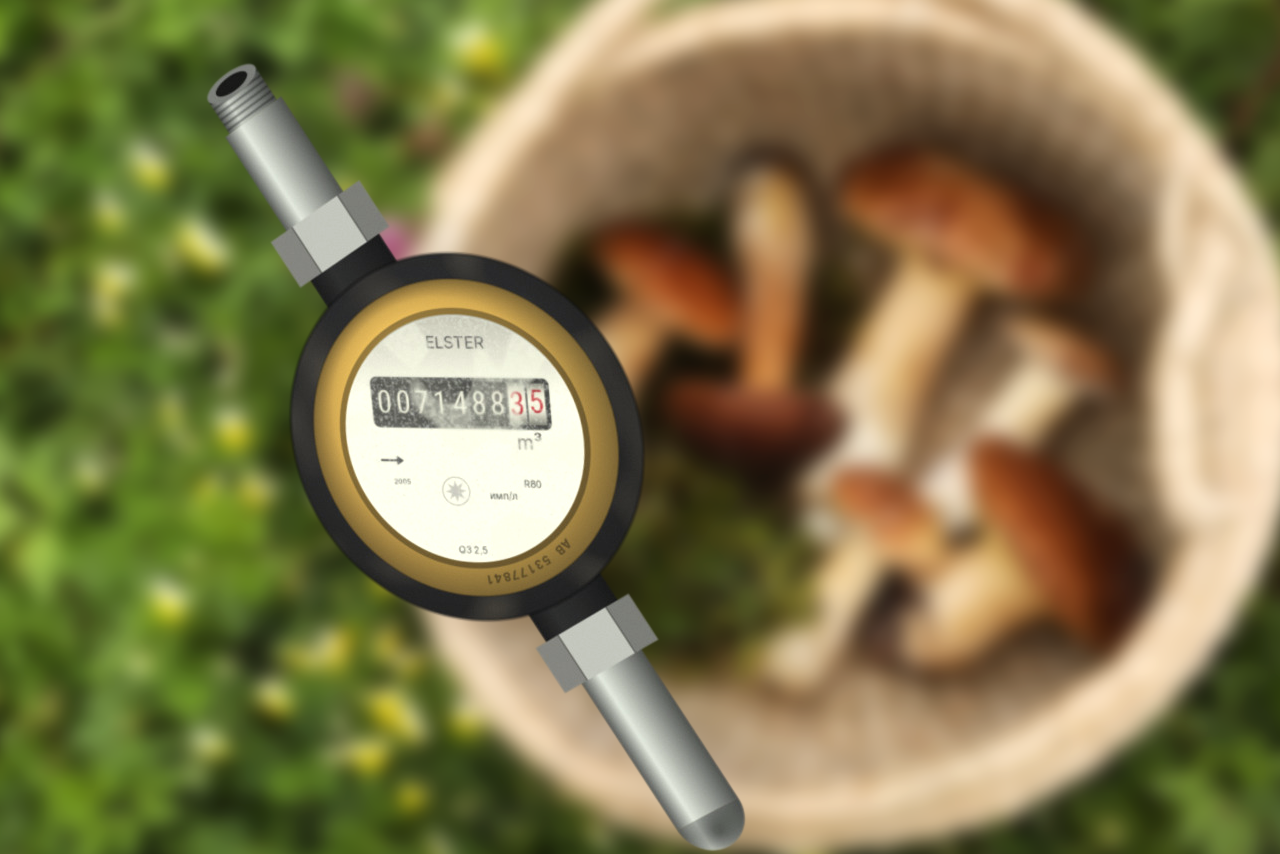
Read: 71488.35 m³
